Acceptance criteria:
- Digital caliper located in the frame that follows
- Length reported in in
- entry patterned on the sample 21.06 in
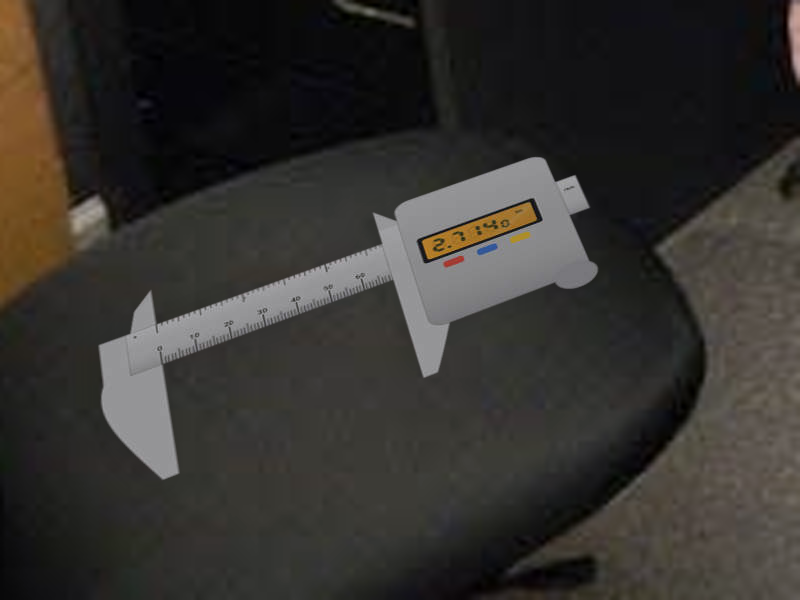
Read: 2.7140 in
